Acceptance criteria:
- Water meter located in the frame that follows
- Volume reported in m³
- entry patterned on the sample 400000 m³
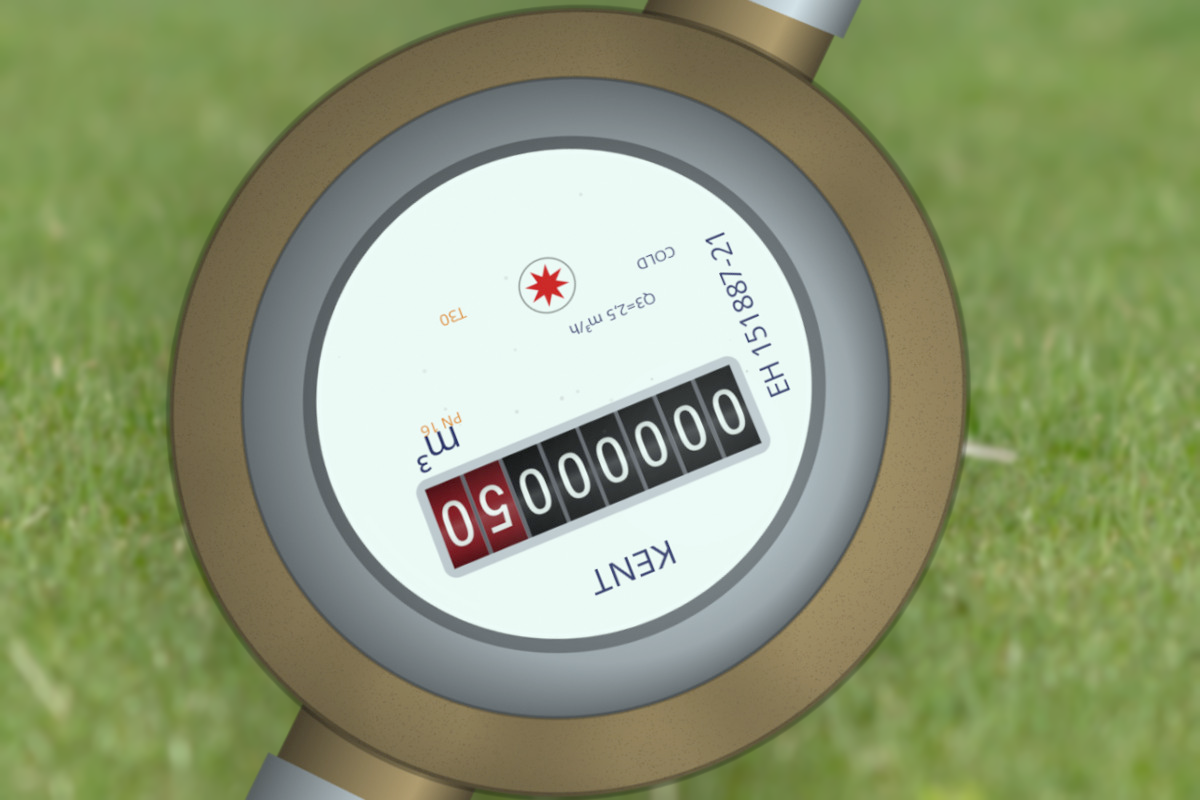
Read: 0.50 m³
